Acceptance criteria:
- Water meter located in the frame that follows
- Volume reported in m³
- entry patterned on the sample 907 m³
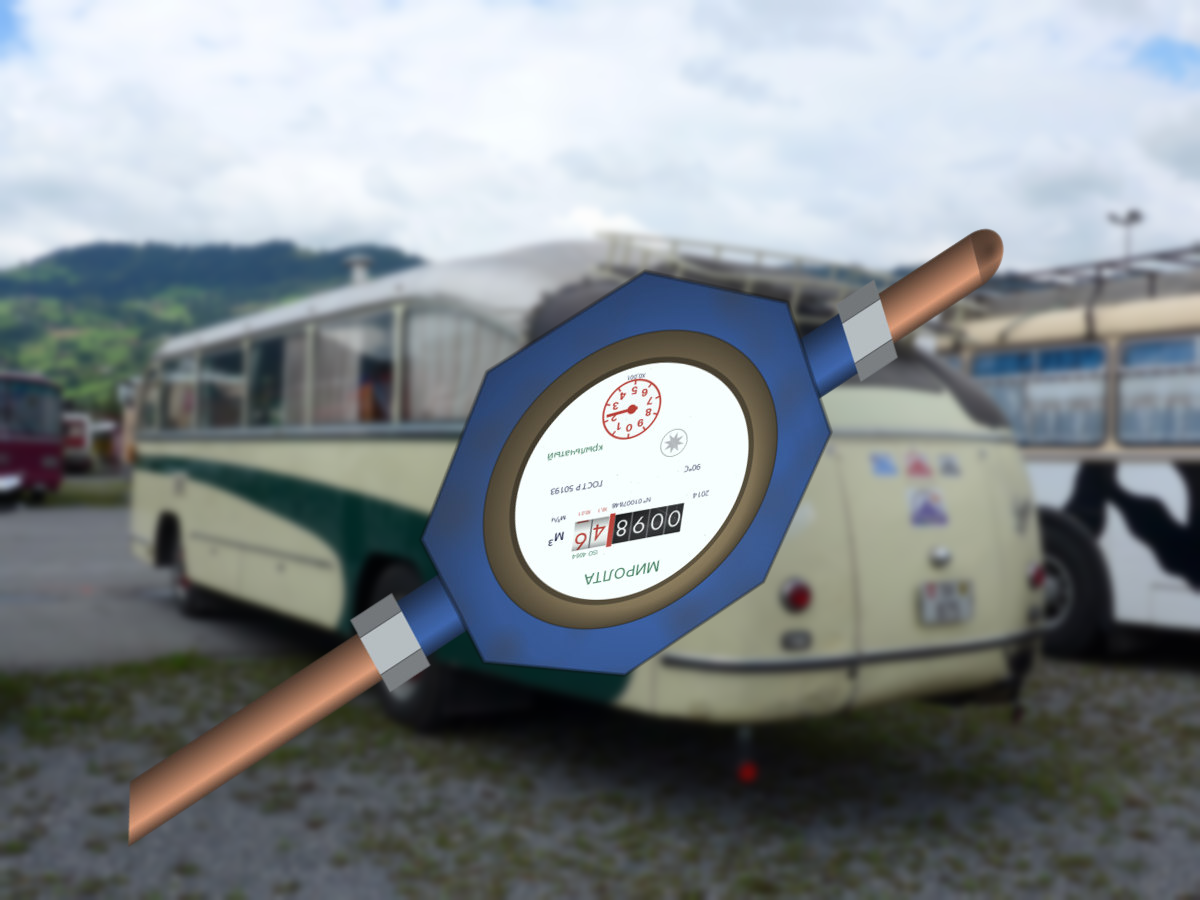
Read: 98.462 m³
